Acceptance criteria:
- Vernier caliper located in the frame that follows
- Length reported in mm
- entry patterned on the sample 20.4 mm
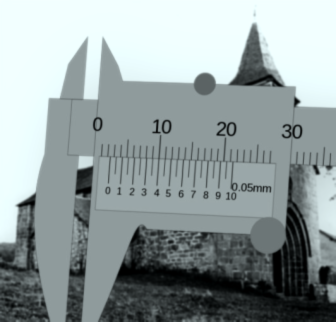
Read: 2.4 mm
